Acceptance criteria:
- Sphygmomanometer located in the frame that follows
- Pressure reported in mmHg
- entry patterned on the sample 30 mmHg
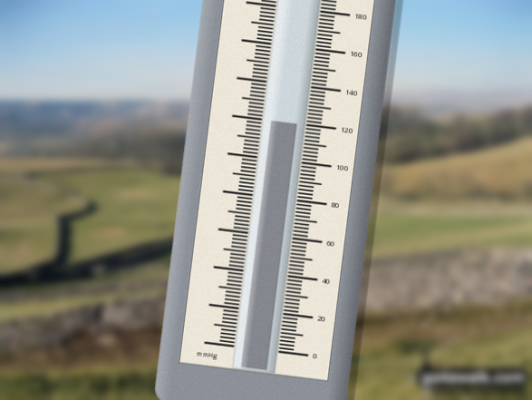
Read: 120 mmHg
